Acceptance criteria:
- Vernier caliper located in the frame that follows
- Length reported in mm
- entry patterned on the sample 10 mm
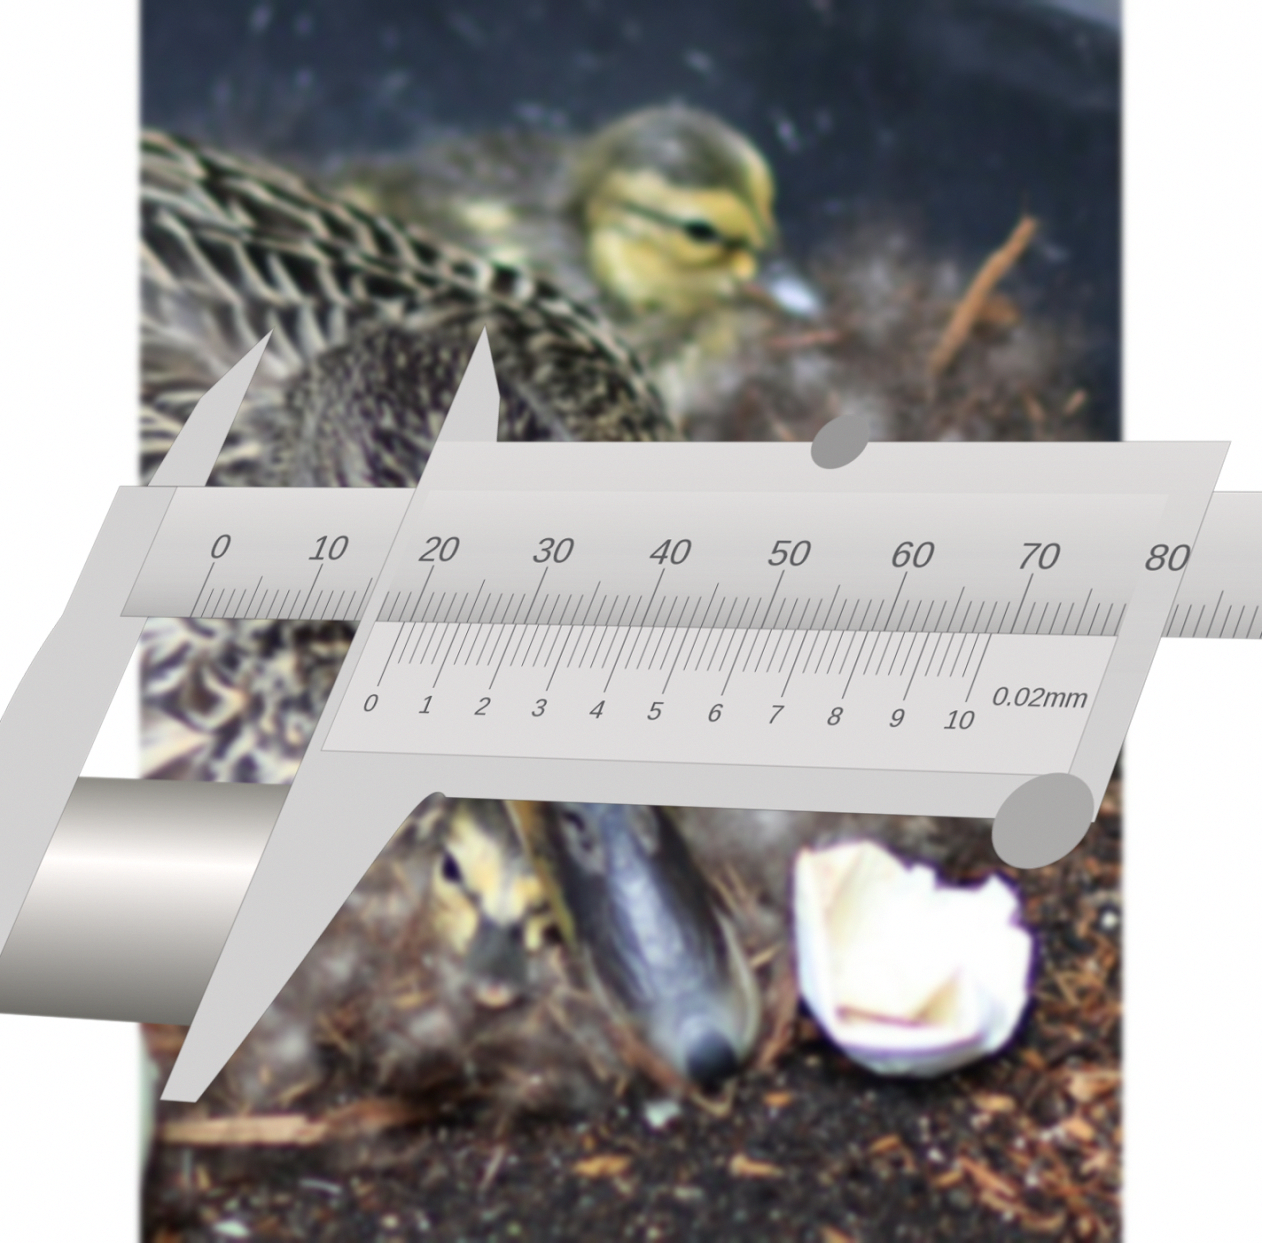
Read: 19.5 mm
